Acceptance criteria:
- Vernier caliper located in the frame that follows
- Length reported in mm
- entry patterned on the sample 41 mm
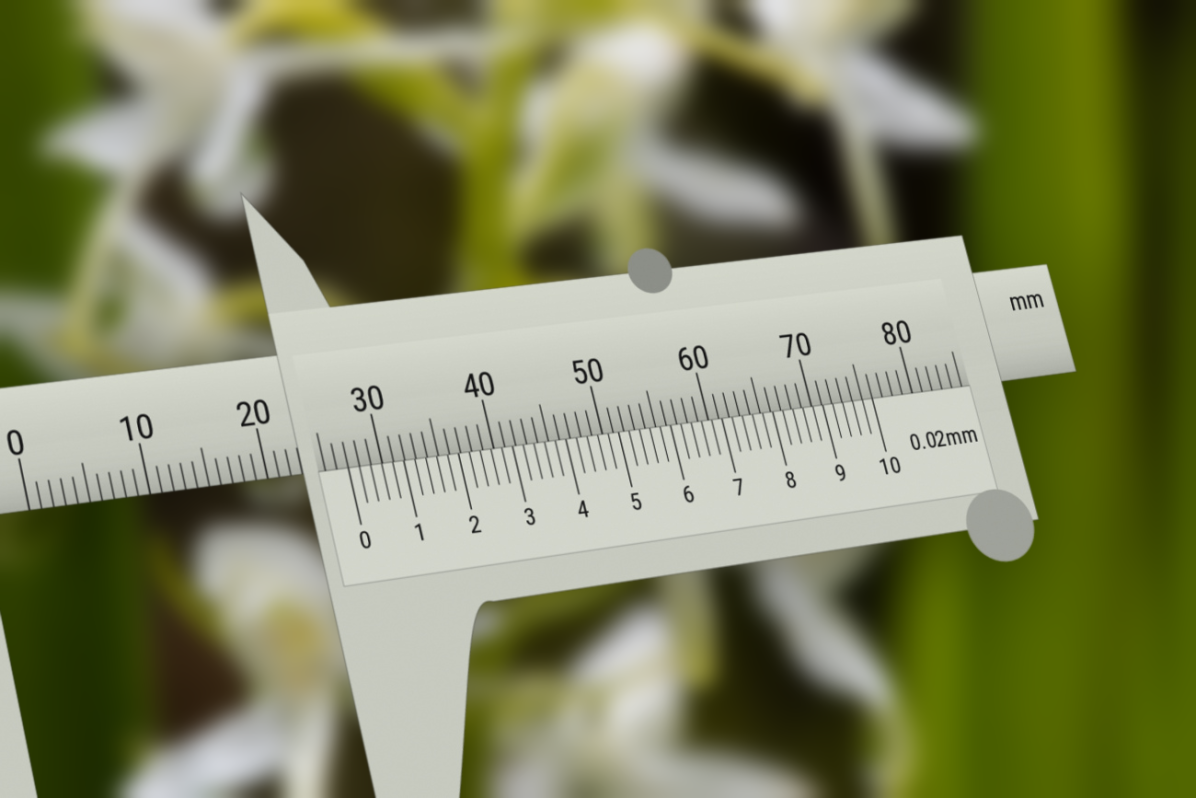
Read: 27.0 mm
